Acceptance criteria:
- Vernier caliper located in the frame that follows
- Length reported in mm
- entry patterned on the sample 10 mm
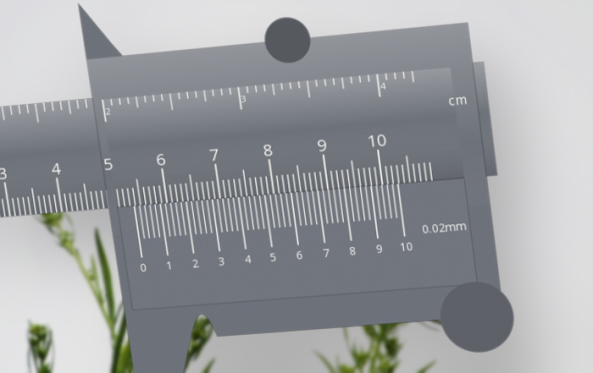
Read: 53.8 mm
